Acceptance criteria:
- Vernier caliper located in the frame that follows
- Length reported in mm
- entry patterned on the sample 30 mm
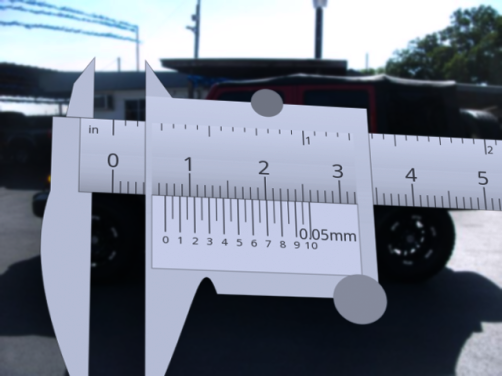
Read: 6.8 mm
